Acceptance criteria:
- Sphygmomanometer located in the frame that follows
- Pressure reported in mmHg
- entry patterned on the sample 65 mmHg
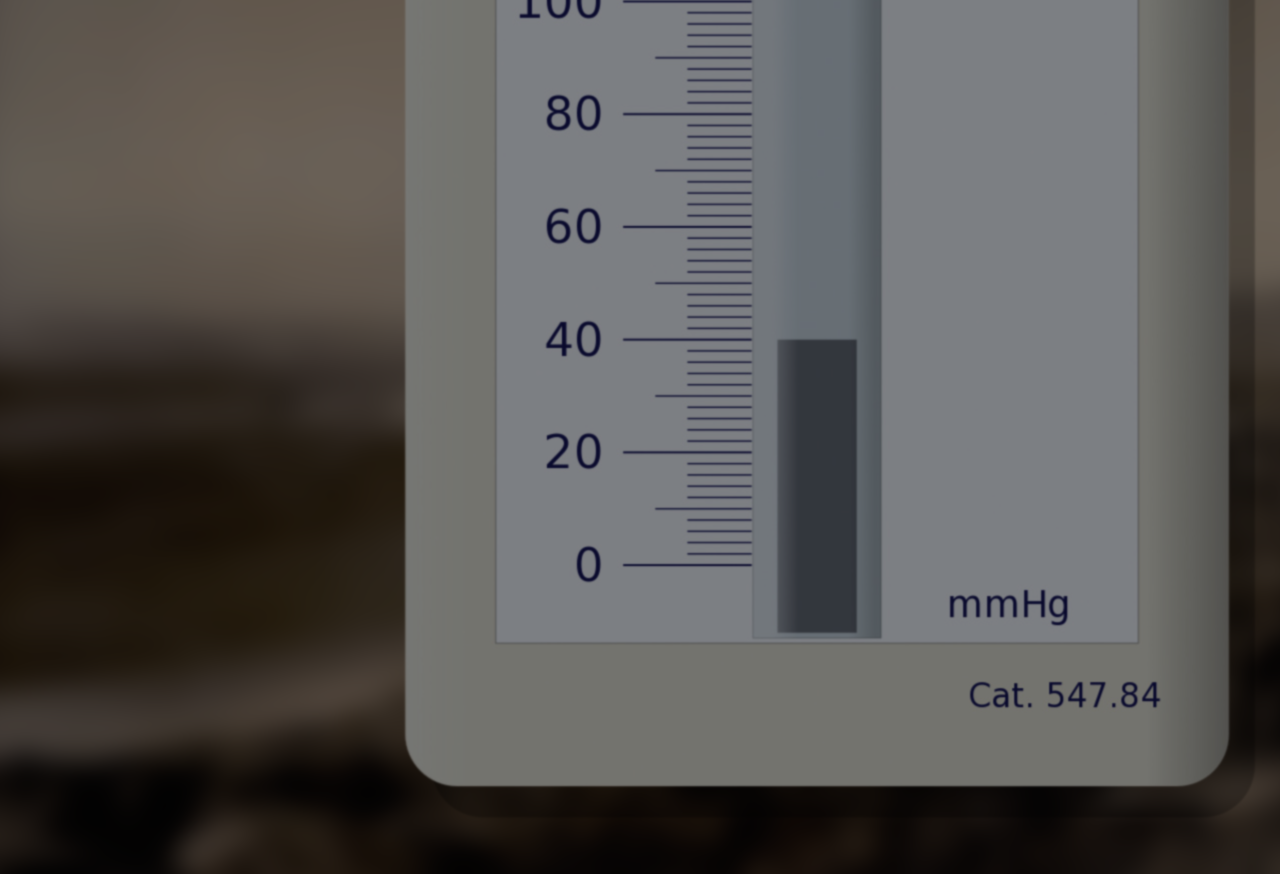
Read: 40 mmHg
